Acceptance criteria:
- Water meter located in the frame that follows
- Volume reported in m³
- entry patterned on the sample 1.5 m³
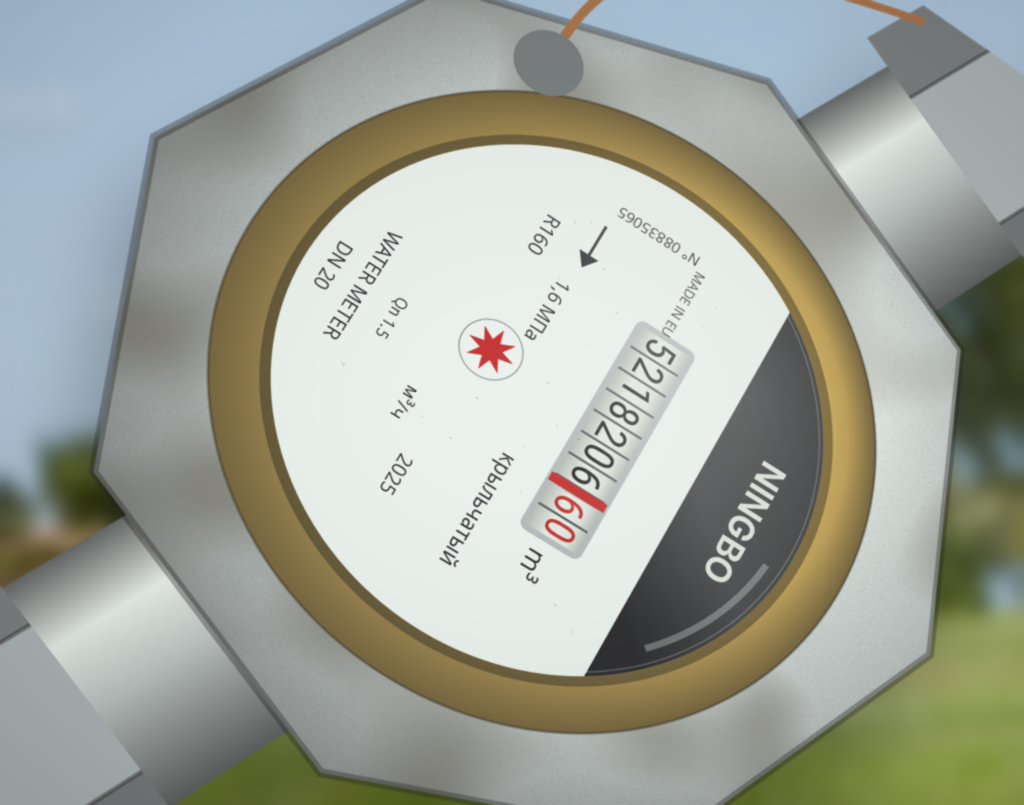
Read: 5218206.60 m³
